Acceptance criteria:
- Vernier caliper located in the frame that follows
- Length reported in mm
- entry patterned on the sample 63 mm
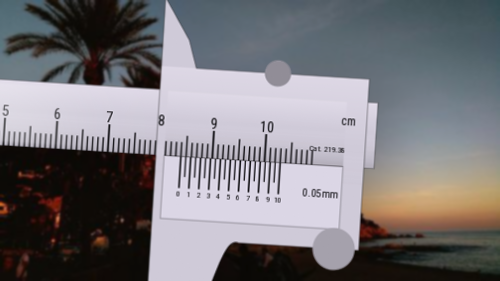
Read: 84.0 mm
